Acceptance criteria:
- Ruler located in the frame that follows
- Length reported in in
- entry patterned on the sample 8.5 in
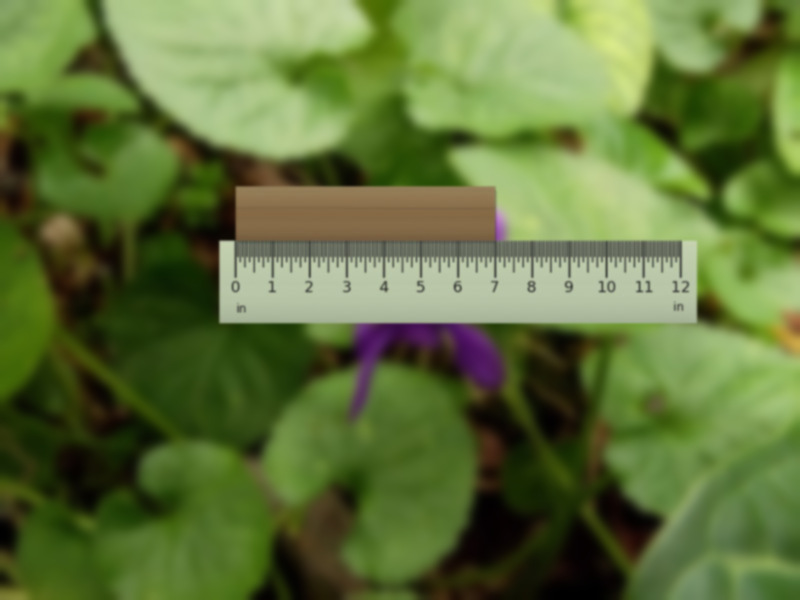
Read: 7 in
